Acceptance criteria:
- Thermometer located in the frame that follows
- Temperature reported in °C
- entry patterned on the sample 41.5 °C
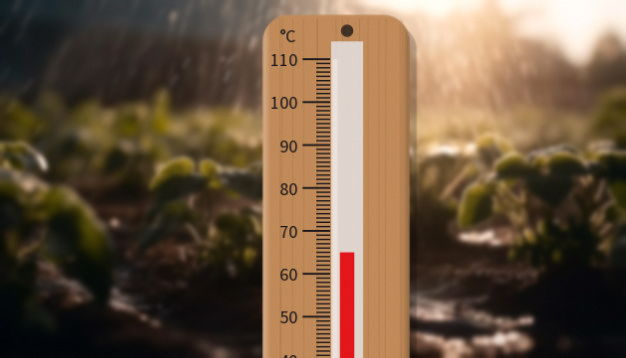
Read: 65 °C
